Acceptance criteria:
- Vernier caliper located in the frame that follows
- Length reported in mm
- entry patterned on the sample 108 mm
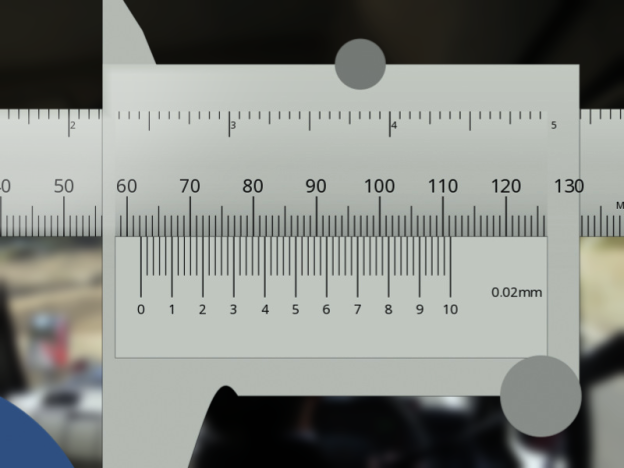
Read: 62.2 mm
